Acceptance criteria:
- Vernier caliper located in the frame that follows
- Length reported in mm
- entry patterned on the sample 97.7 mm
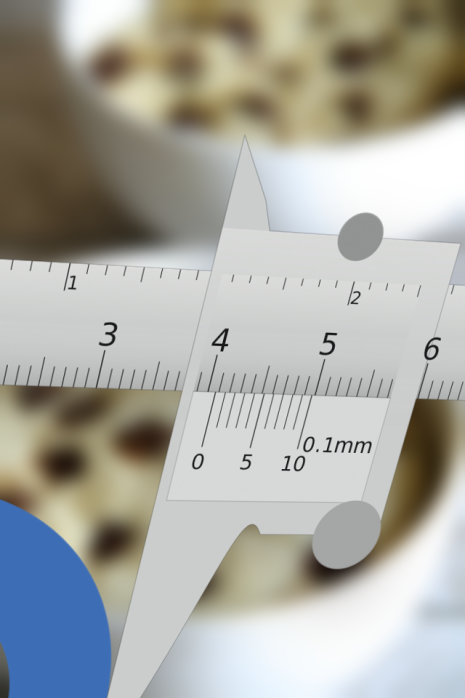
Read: 40.7 mm
